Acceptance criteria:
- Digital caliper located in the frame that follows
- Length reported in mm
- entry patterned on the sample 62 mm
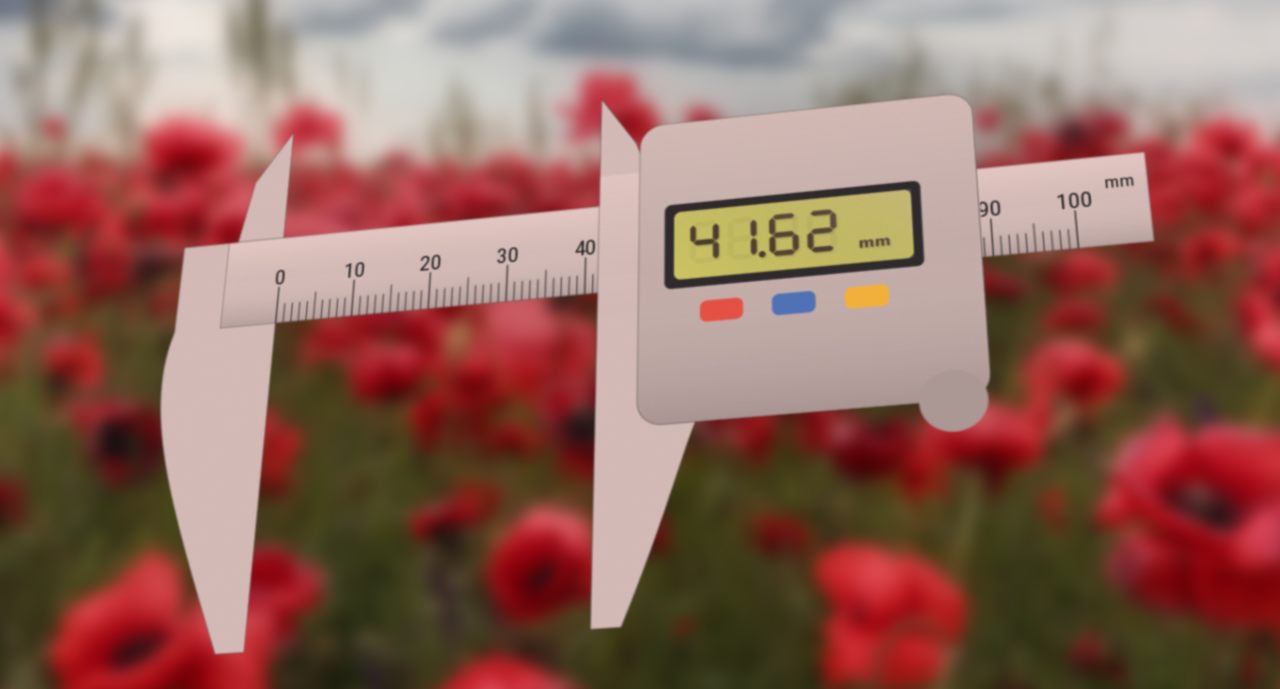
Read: 41.62 mm
